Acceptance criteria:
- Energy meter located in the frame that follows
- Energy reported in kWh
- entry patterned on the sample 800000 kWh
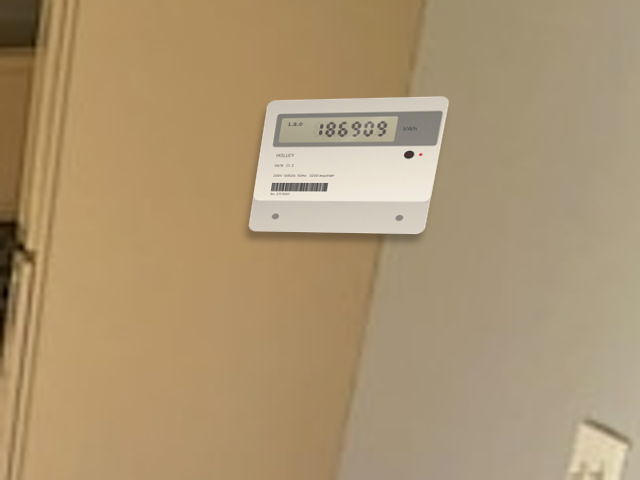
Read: 186909 kWh
